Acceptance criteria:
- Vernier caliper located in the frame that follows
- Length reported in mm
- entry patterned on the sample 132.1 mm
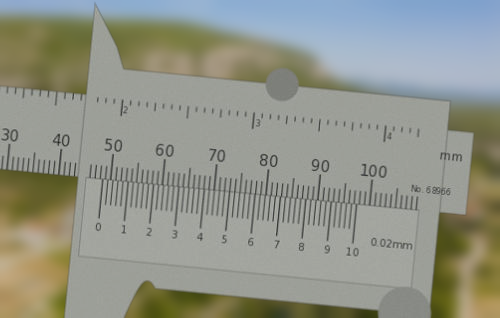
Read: 48.5 mm
